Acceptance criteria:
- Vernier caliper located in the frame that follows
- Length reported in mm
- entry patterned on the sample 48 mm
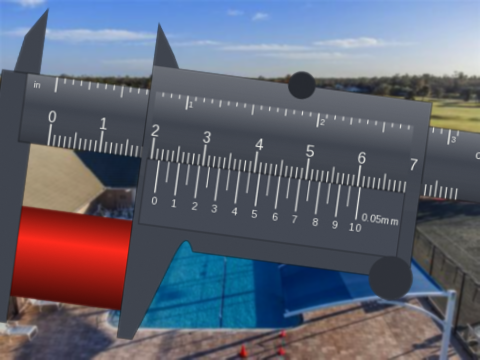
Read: 21.5 mm
